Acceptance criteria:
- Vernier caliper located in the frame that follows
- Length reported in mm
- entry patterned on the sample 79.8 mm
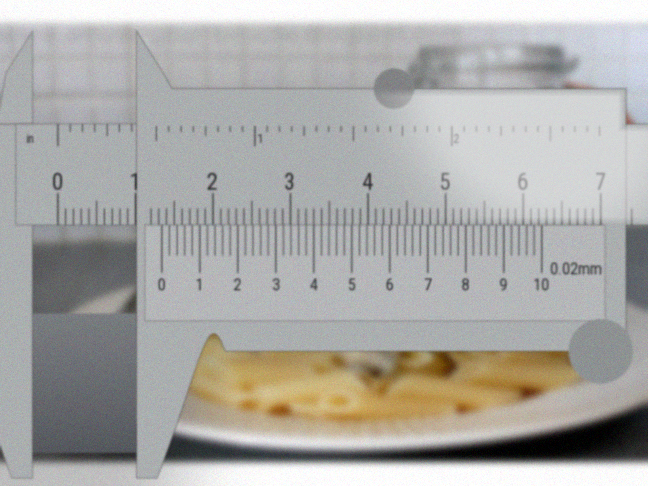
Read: 13.4 mm
